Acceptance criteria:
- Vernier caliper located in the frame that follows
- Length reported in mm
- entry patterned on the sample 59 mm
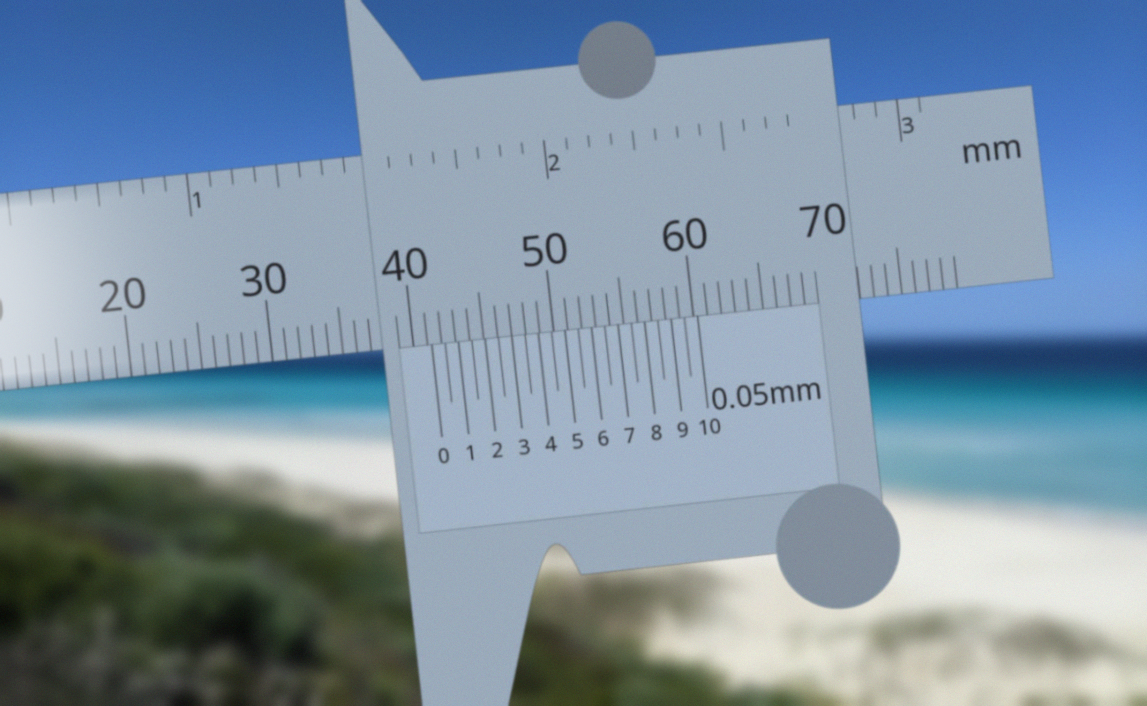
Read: 41.3 mm
